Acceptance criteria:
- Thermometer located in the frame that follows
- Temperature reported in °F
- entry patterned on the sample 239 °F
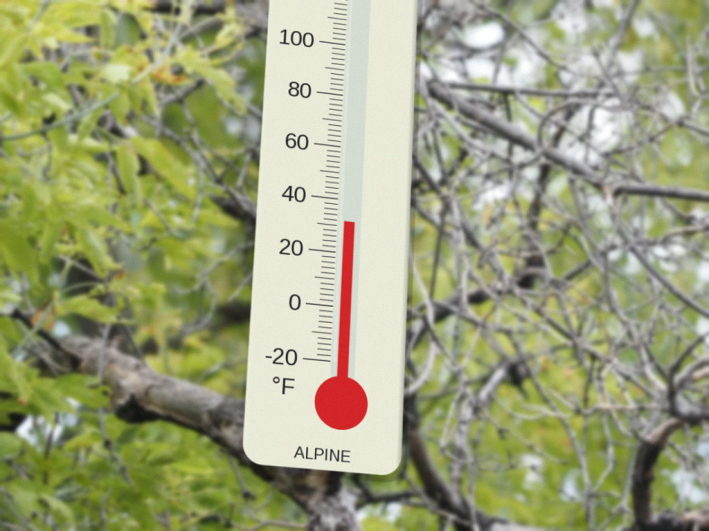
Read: 32 °F
